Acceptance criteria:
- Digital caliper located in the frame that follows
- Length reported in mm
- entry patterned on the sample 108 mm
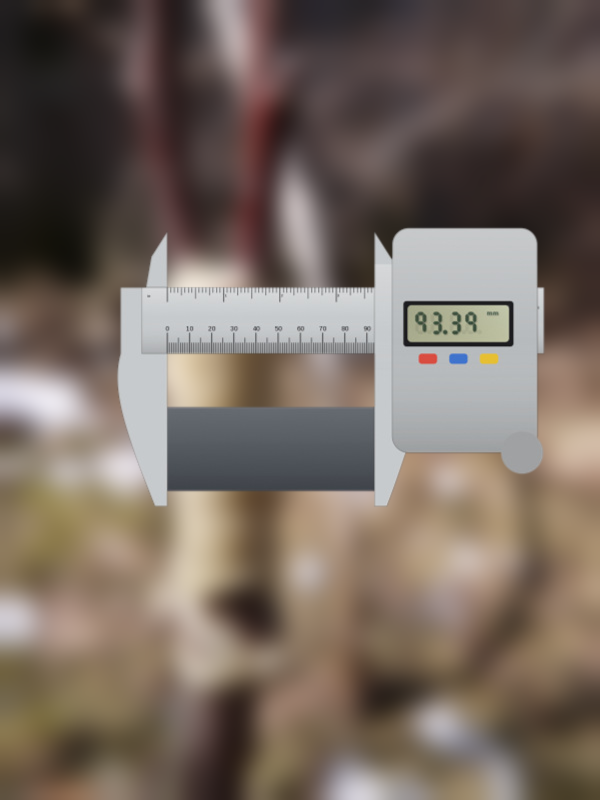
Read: 93.39 mm
